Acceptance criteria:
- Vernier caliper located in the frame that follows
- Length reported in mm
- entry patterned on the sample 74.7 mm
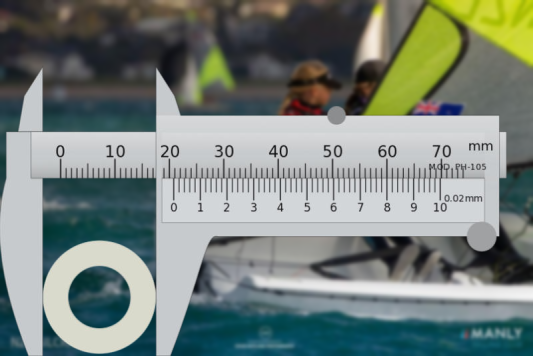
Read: 20.8 mm
